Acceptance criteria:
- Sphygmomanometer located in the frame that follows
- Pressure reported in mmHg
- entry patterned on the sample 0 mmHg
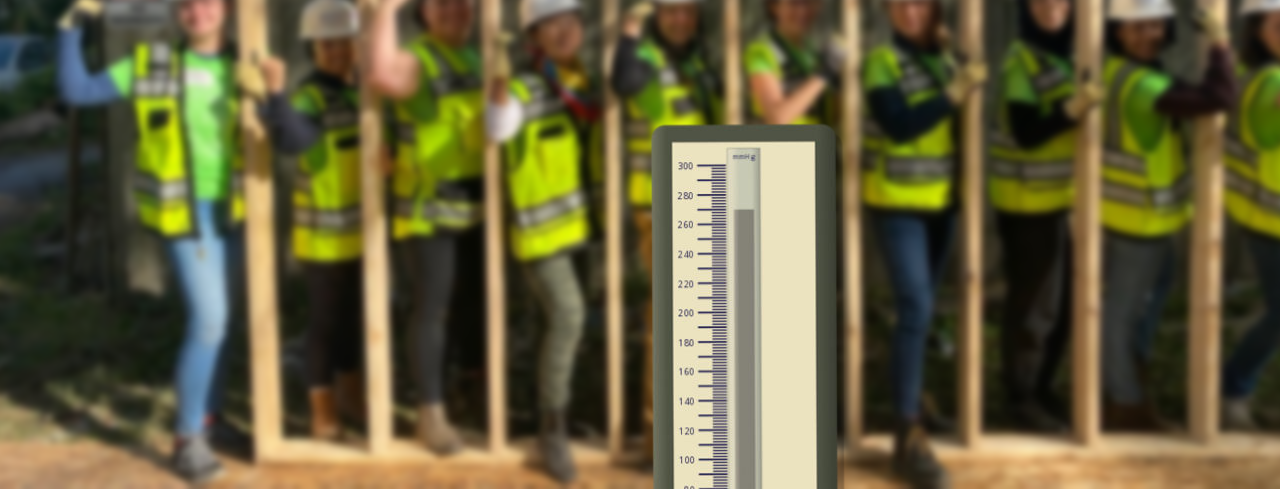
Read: 270 mmHg
